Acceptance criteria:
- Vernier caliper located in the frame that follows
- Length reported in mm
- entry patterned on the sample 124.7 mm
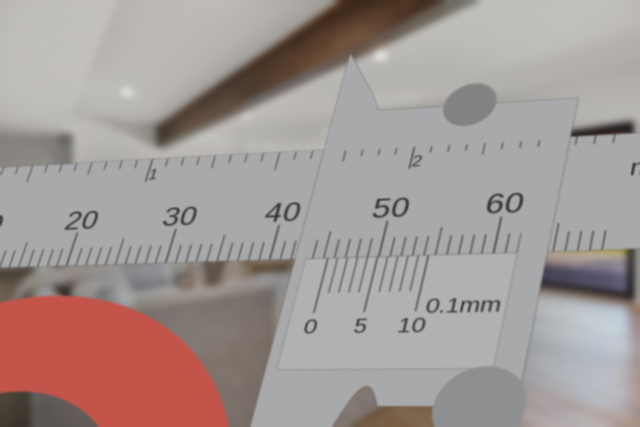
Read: 45.4 mm
